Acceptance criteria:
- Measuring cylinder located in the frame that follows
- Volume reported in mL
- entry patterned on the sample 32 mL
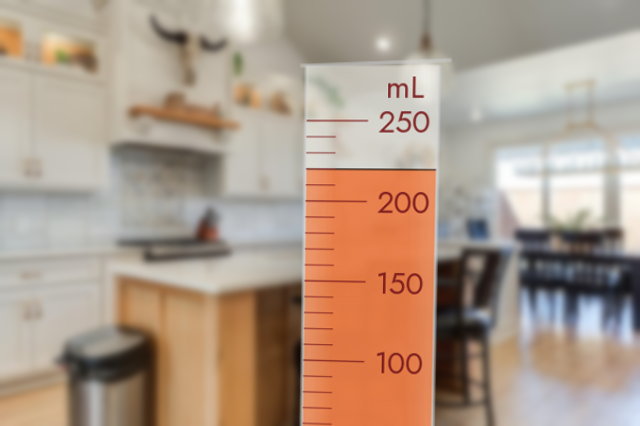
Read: 220 mL
